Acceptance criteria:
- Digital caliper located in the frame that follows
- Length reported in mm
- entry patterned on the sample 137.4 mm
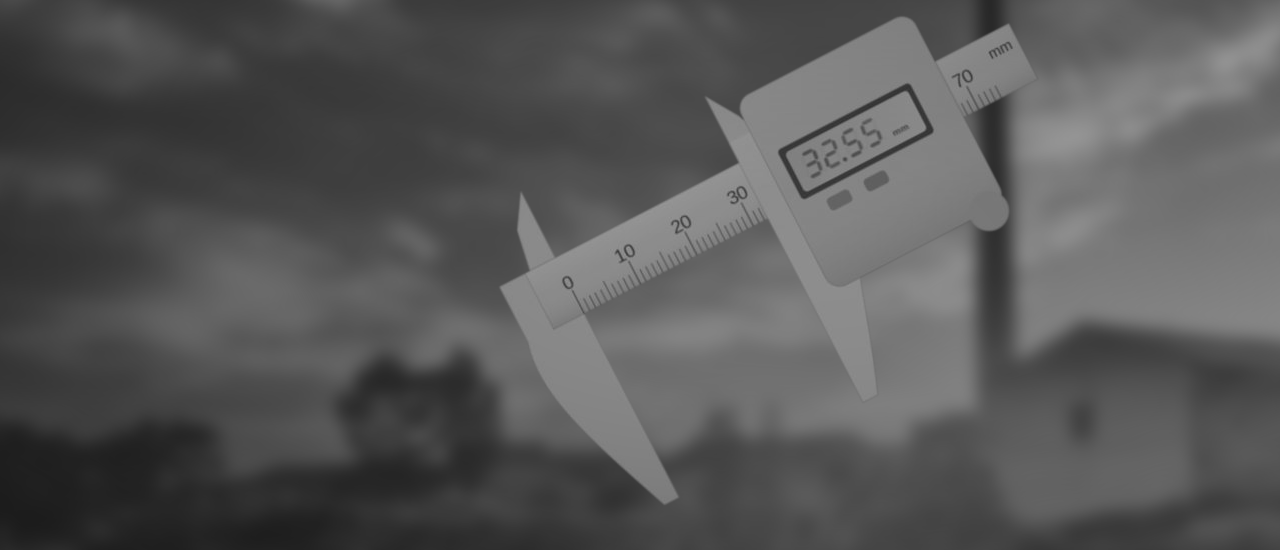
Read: 32.55 mm
